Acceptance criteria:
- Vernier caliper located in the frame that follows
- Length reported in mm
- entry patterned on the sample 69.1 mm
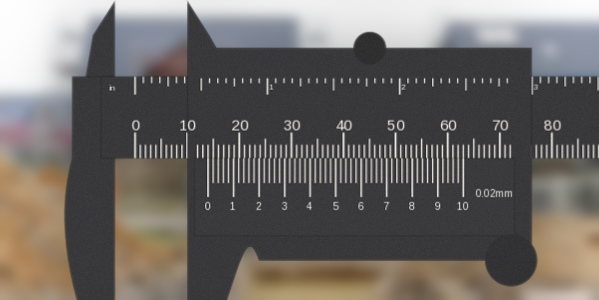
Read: 14.0 mm
